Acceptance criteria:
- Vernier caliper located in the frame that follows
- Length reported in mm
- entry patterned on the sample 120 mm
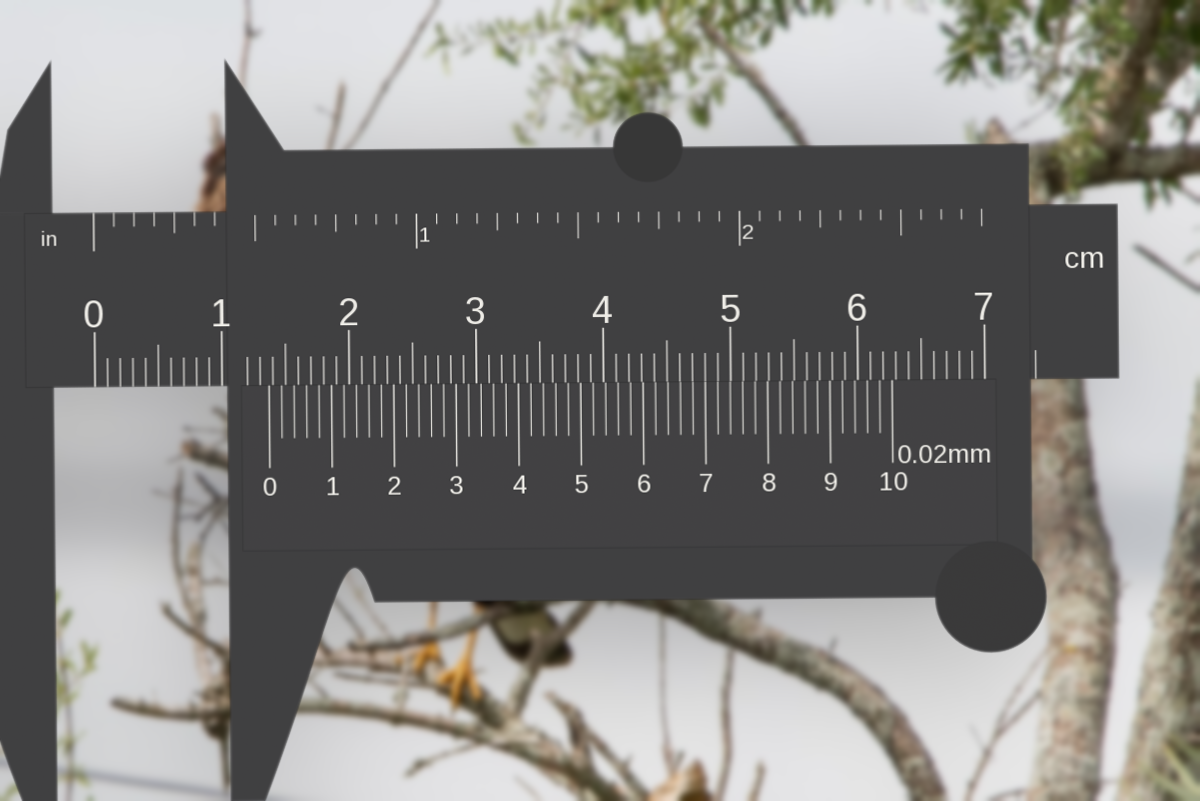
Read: 13.7 mm
